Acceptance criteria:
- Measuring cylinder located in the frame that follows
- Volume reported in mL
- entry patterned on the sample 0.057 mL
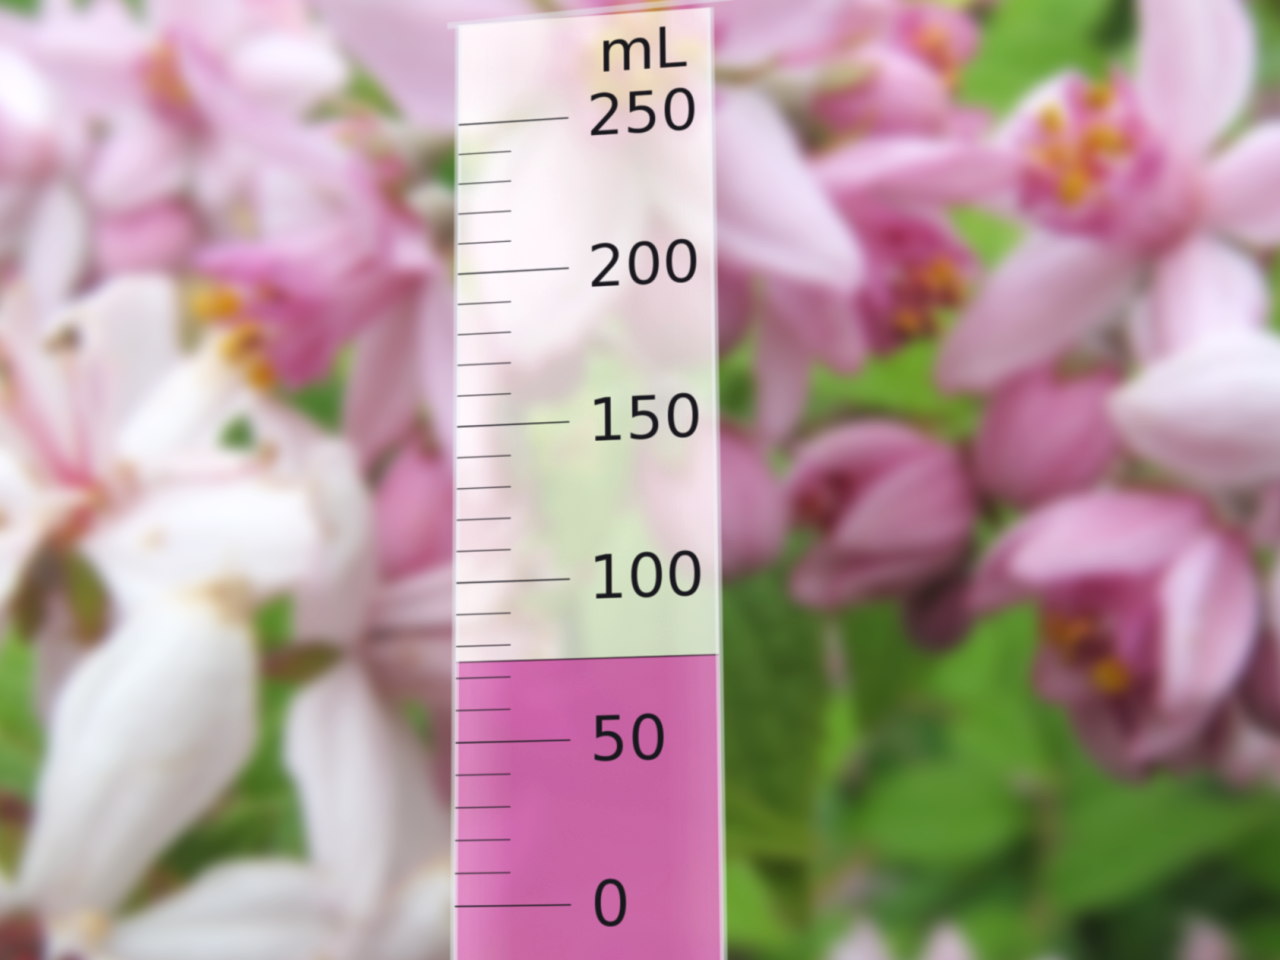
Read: 75 mL
